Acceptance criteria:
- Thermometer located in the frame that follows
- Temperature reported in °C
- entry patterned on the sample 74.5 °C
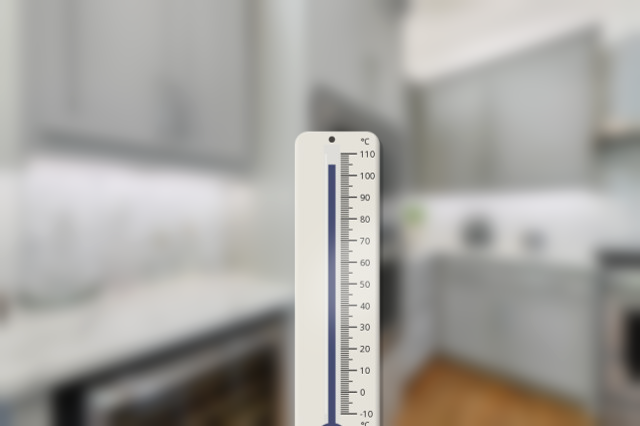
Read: 105 °C
